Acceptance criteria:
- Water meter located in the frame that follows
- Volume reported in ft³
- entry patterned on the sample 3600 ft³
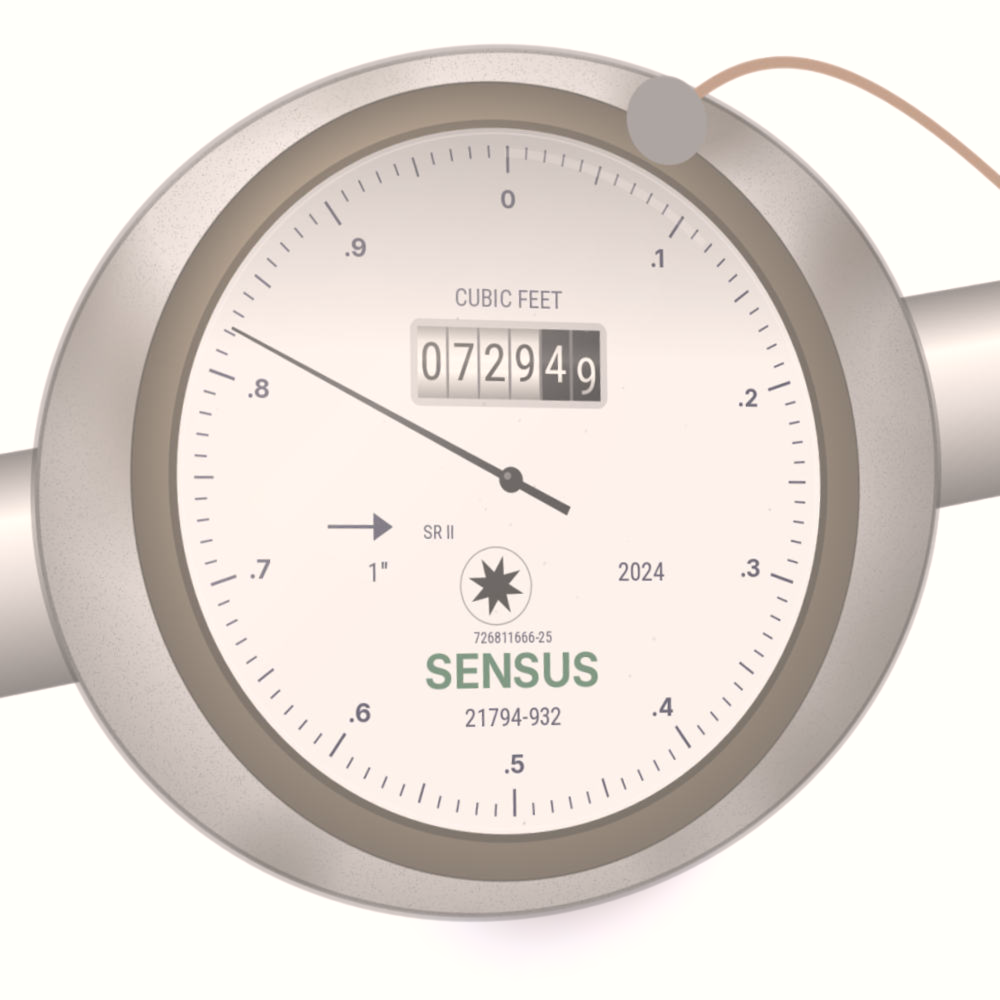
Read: 72948.82 ft³
